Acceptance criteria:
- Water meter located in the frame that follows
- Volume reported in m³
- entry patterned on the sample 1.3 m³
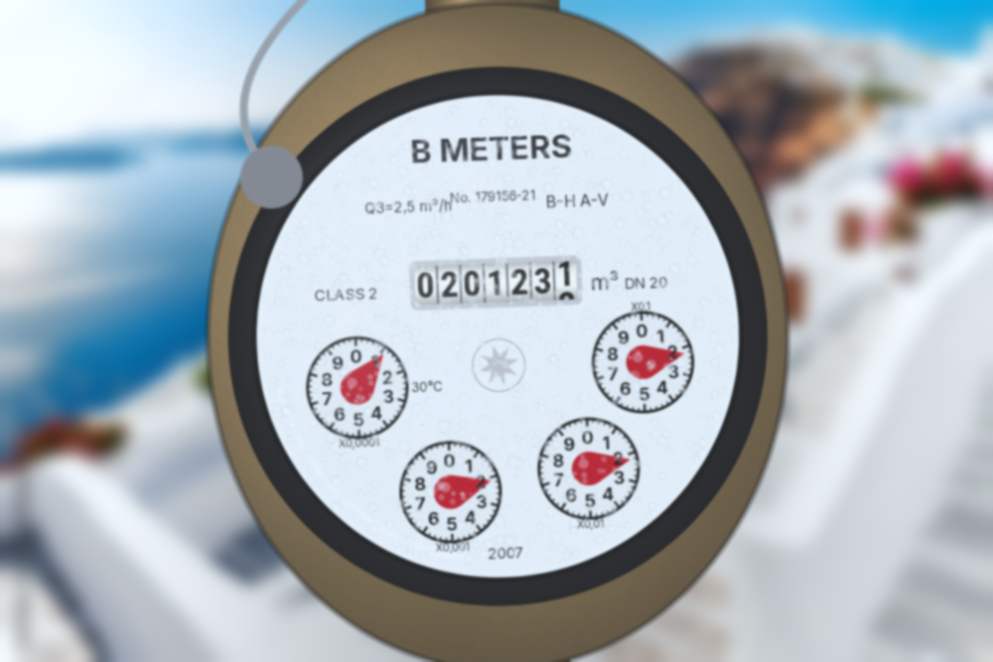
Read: 201231.2221 m³
